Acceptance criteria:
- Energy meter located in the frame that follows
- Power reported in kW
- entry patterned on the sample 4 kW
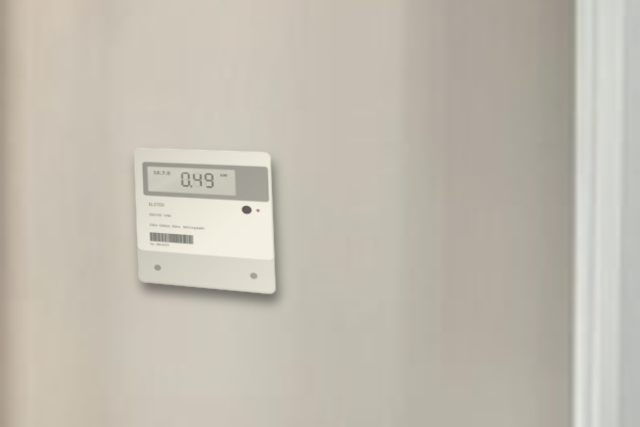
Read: 0.49 kW
